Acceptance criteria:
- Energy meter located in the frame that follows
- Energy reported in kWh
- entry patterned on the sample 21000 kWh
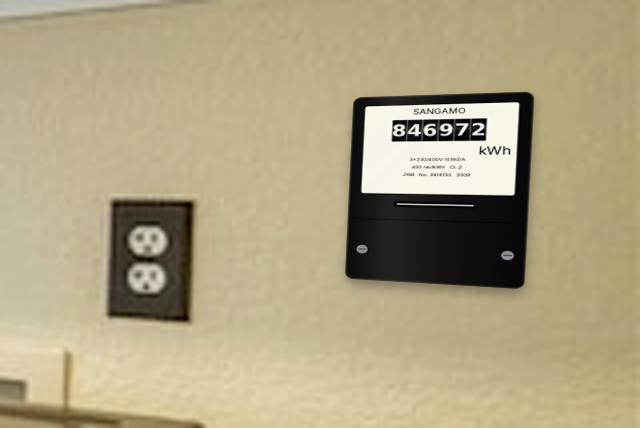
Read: 846972 kWh
